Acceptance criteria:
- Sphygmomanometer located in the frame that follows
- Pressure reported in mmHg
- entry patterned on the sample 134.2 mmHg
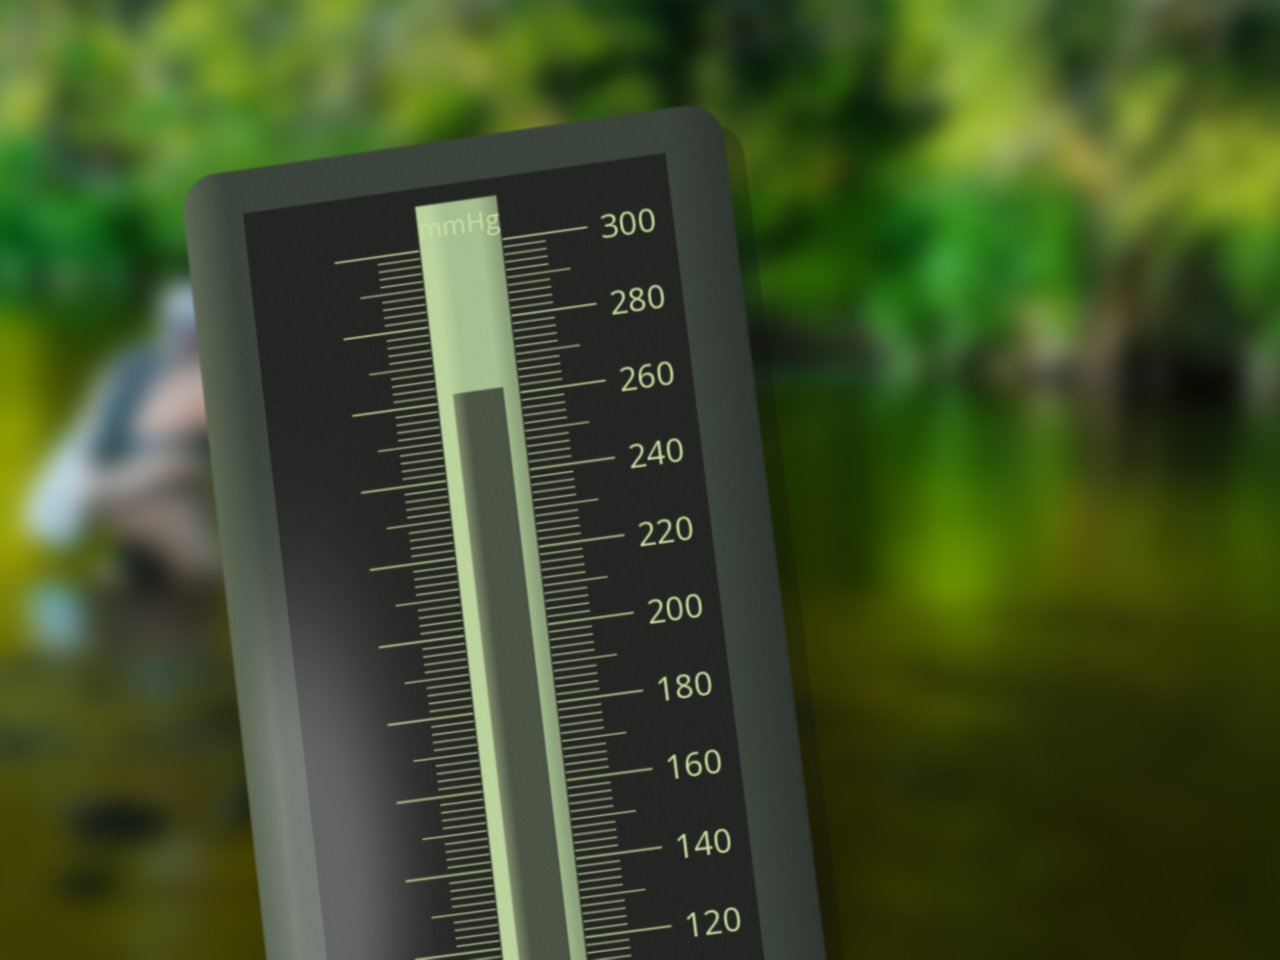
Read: 262 mmHg
